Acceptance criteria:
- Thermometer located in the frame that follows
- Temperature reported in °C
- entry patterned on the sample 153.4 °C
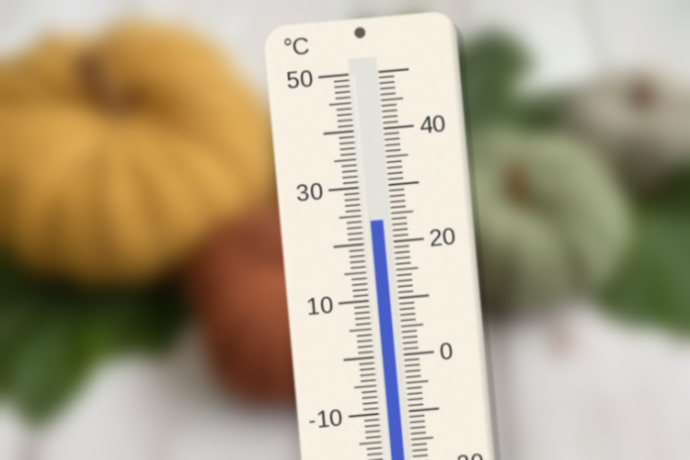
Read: 24 °C
